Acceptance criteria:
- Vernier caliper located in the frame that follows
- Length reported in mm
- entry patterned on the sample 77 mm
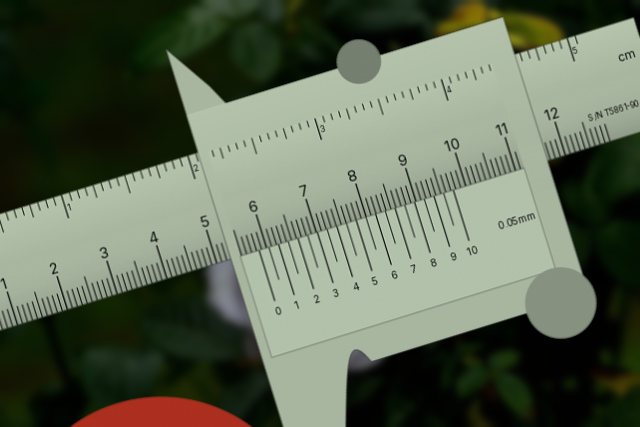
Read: 58.5 mm
